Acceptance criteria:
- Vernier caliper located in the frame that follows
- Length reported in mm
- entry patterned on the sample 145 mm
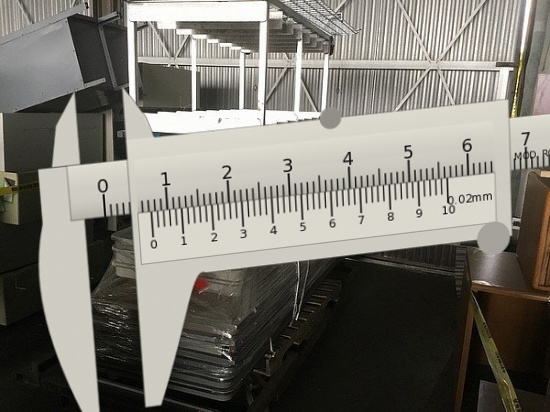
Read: 7.4 mm
